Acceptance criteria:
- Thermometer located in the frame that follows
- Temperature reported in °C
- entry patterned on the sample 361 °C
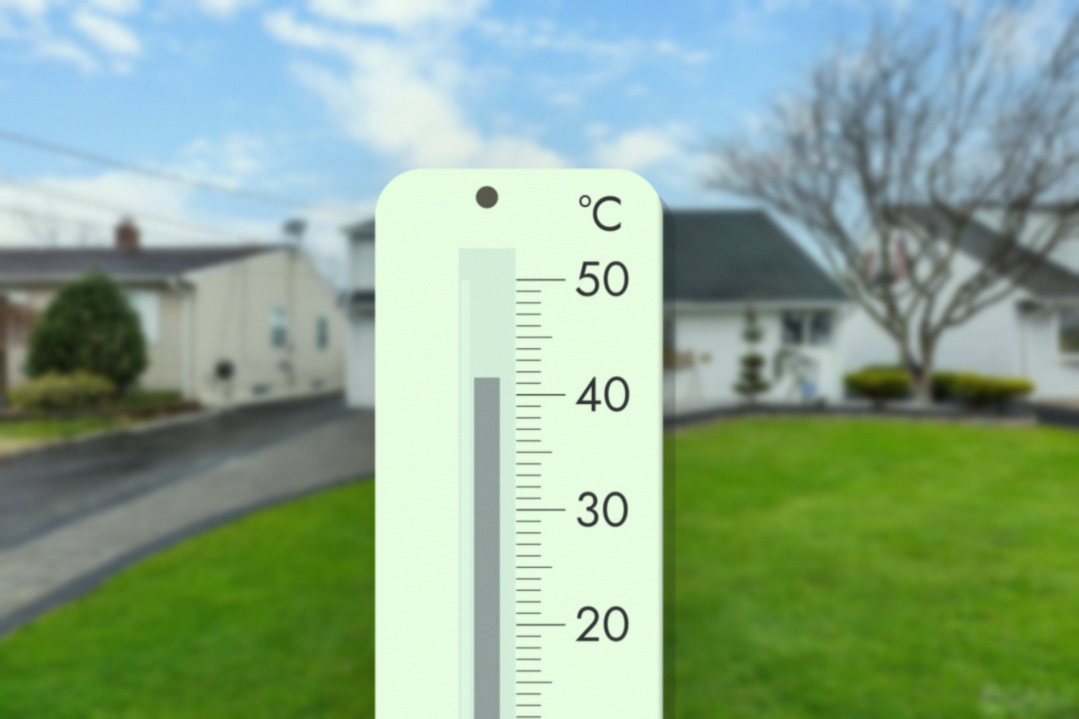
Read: 41.5 °C
